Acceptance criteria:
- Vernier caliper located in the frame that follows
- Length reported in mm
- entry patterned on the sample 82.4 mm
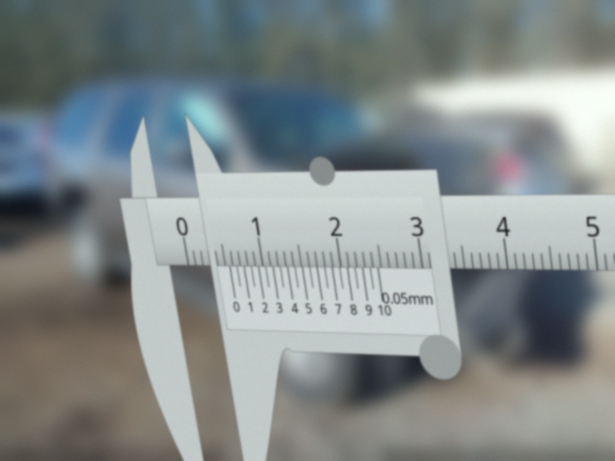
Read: 5.6 mm
